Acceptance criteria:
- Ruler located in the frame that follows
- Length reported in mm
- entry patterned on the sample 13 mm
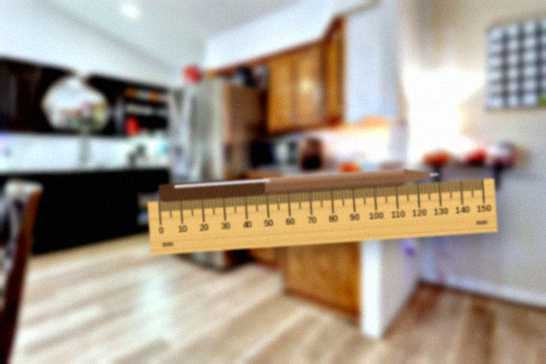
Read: 130 mm
